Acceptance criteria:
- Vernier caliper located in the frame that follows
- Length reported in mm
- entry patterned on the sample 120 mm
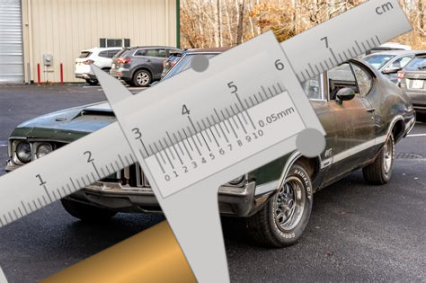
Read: 31.2 mm
